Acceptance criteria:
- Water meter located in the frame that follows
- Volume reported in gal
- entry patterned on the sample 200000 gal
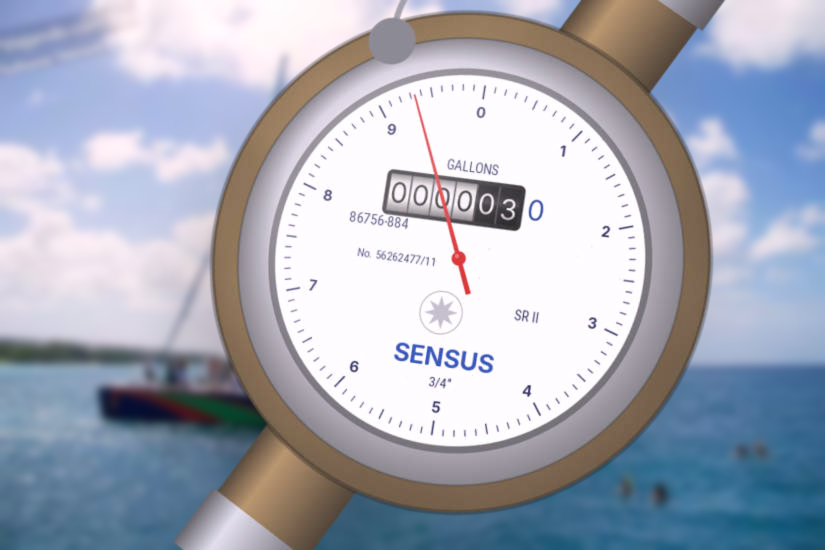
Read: 29.3 gal
